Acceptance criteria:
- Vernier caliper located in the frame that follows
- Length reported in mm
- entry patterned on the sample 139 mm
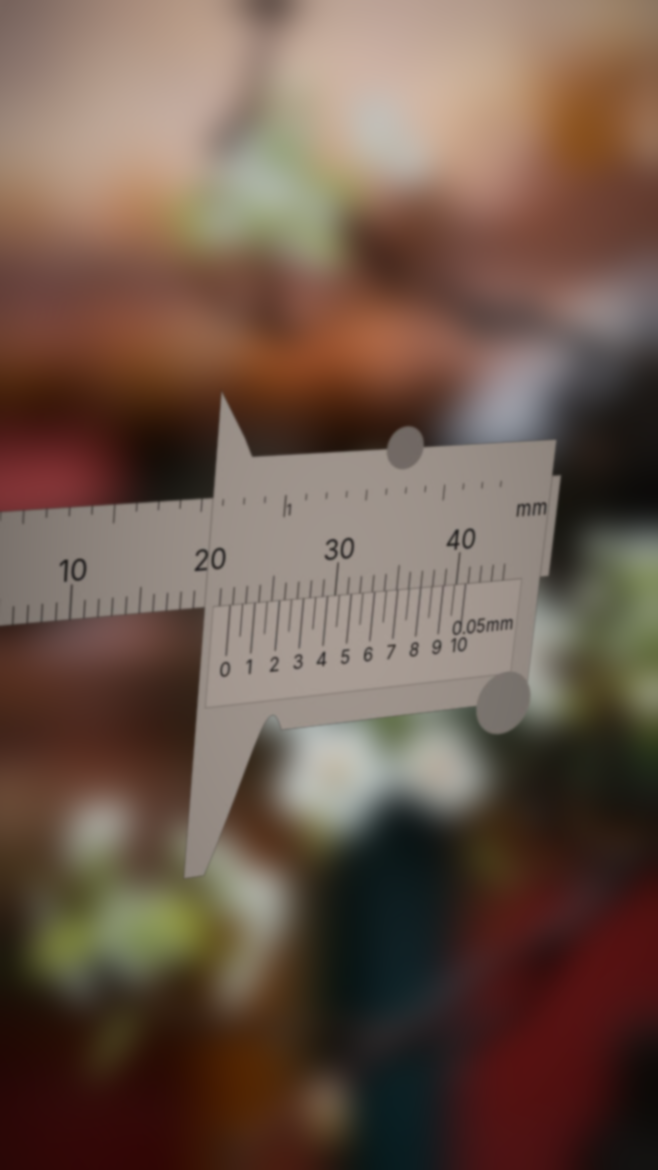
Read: 21.8 mm
